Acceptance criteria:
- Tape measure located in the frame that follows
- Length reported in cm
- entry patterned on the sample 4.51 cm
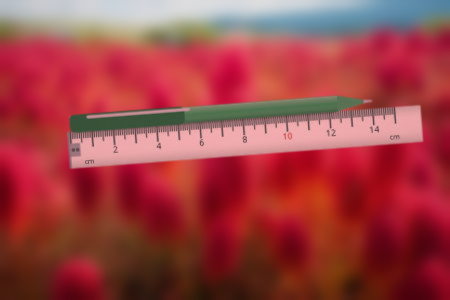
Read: 14 cm
